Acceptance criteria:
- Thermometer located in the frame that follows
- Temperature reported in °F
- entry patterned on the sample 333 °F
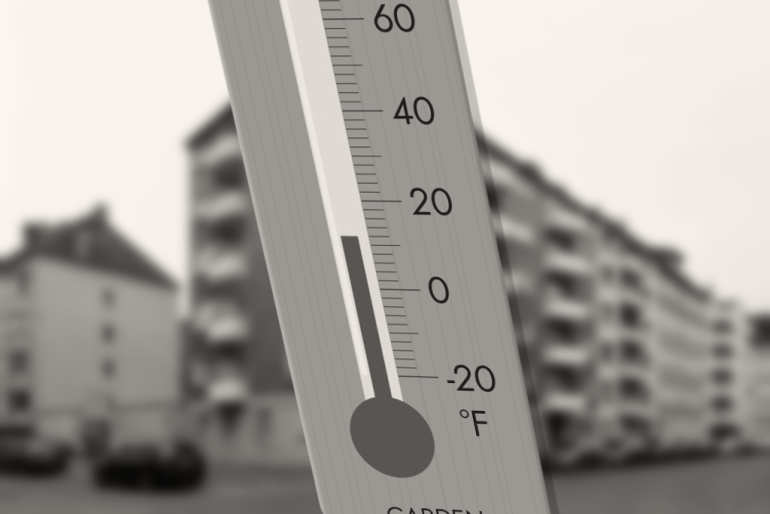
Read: 12 °F
